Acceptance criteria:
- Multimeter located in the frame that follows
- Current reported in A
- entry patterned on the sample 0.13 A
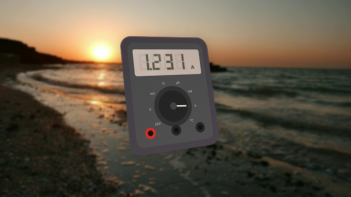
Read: 1.231 A
